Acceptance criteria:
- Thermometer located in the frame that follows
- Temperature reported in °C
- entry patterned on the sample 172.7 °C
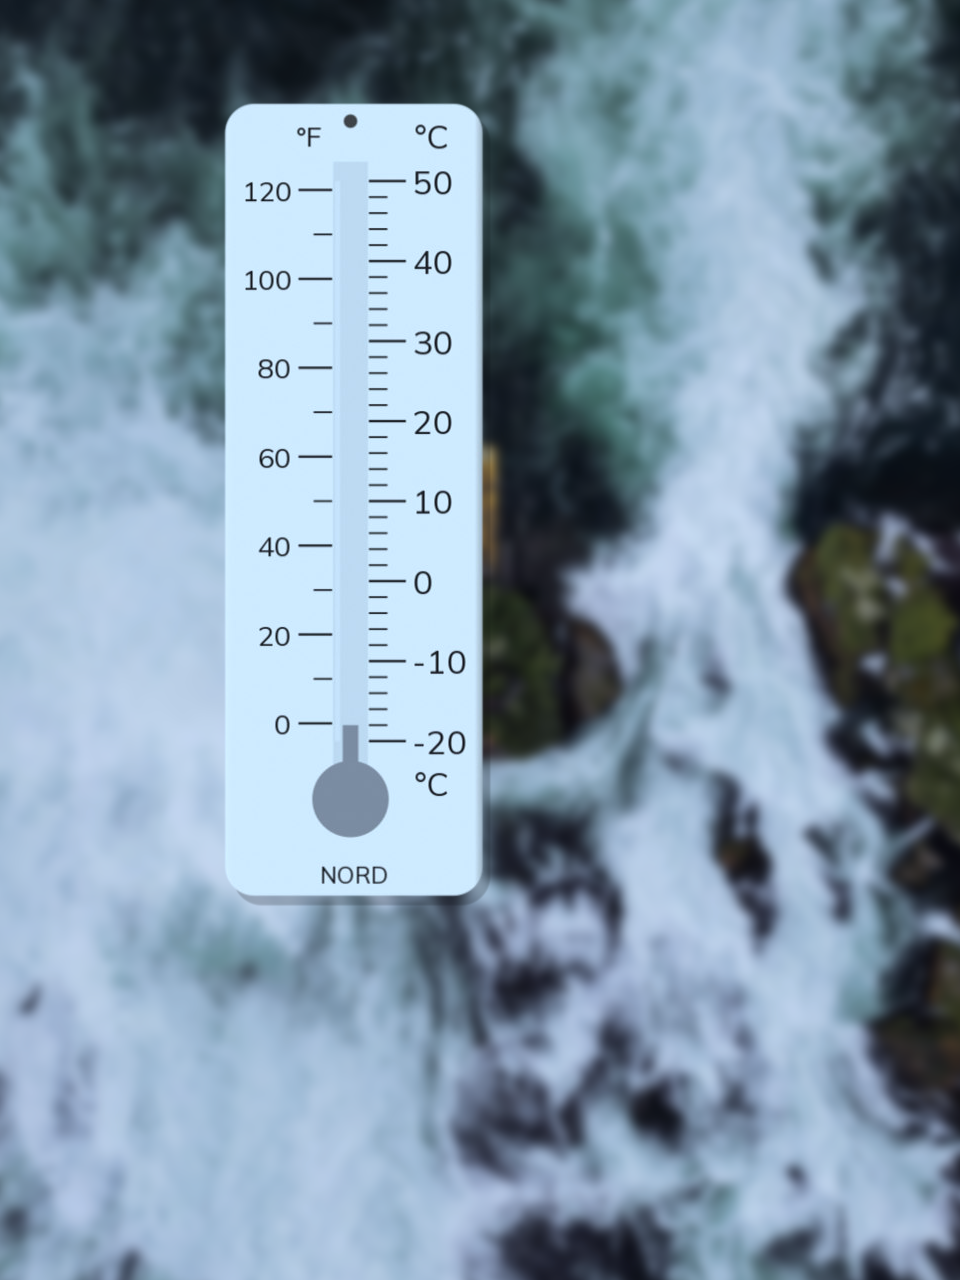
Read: -18 °C
